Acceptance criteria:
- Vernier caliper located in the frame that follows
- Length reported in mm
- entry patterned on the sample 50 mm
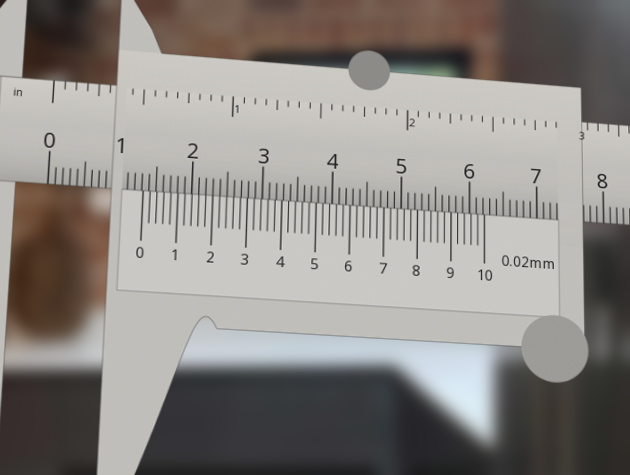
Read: 13.2 mm
